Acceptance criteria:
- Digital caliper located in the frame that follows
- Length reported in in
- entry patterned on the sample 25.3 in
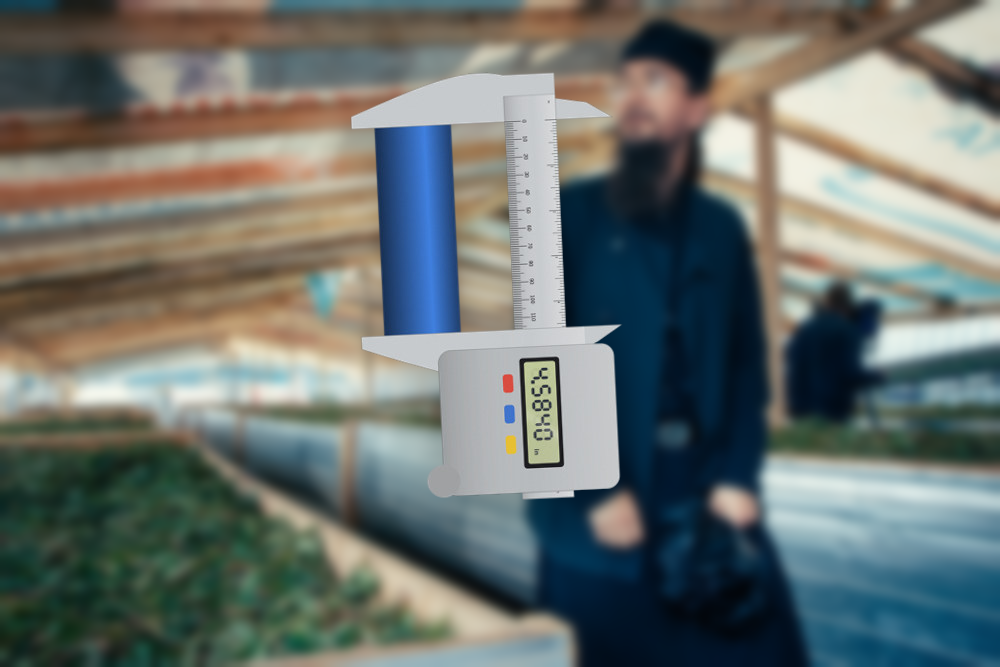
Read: 4.5840 in
